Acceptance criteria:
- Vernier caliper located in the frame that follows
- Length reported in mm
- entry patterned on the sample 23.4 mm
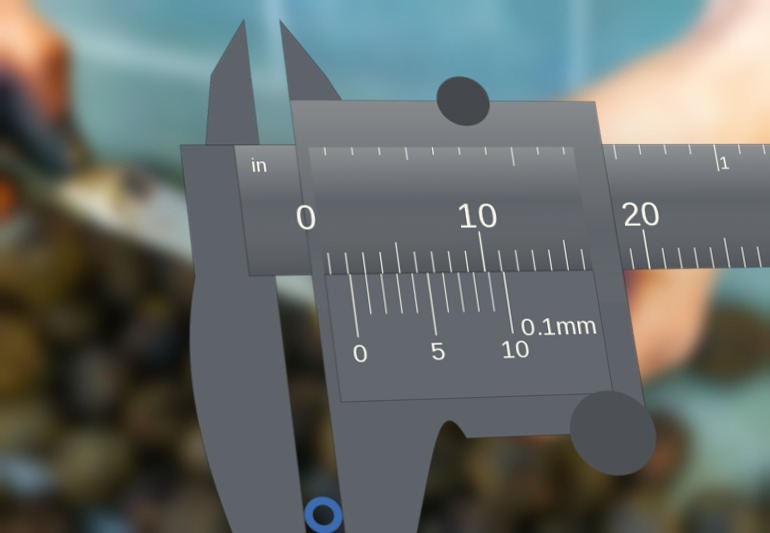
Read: 2.1 mm
